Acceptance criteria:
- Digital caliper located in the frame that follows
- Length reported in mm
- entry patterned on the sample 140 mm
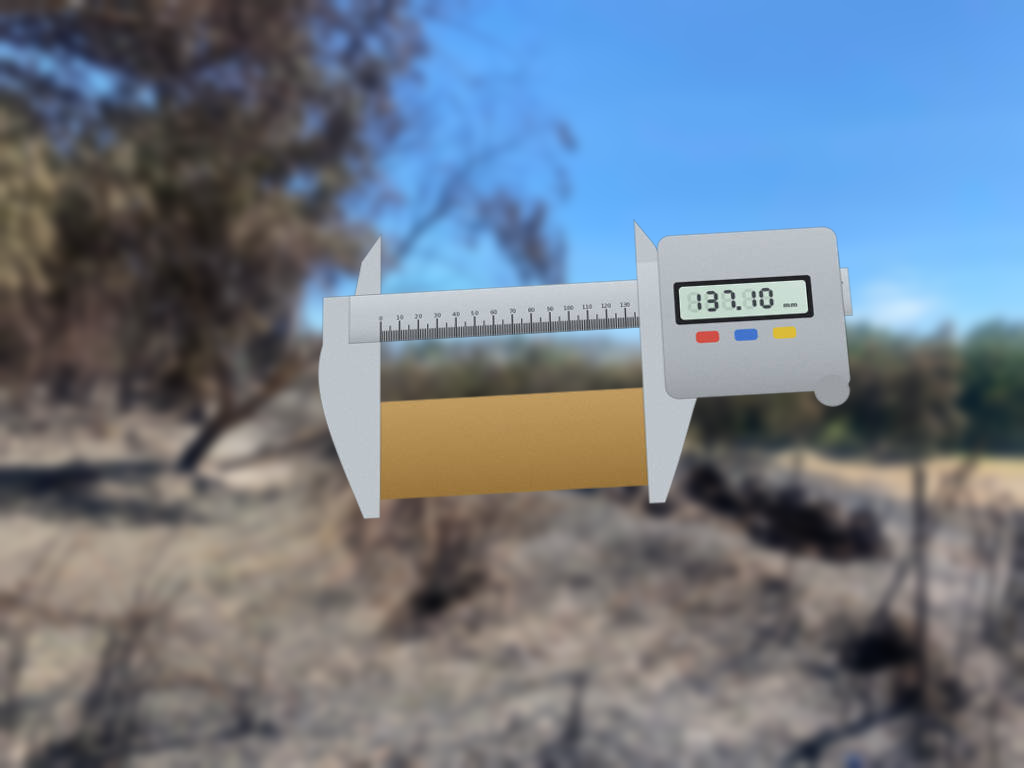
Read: 137.10 mm
